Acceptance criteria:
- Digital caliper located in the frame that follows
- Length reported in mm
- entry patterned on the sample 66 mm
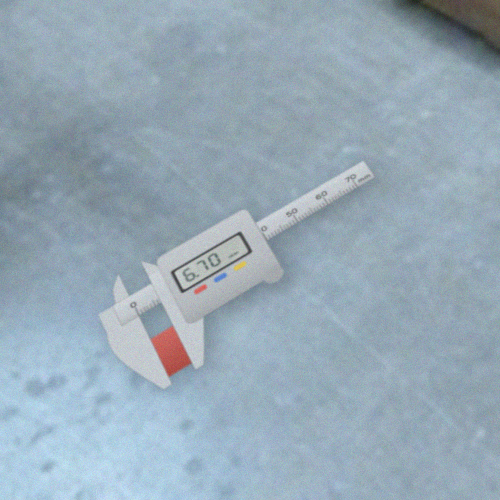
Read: 6.70 mm
